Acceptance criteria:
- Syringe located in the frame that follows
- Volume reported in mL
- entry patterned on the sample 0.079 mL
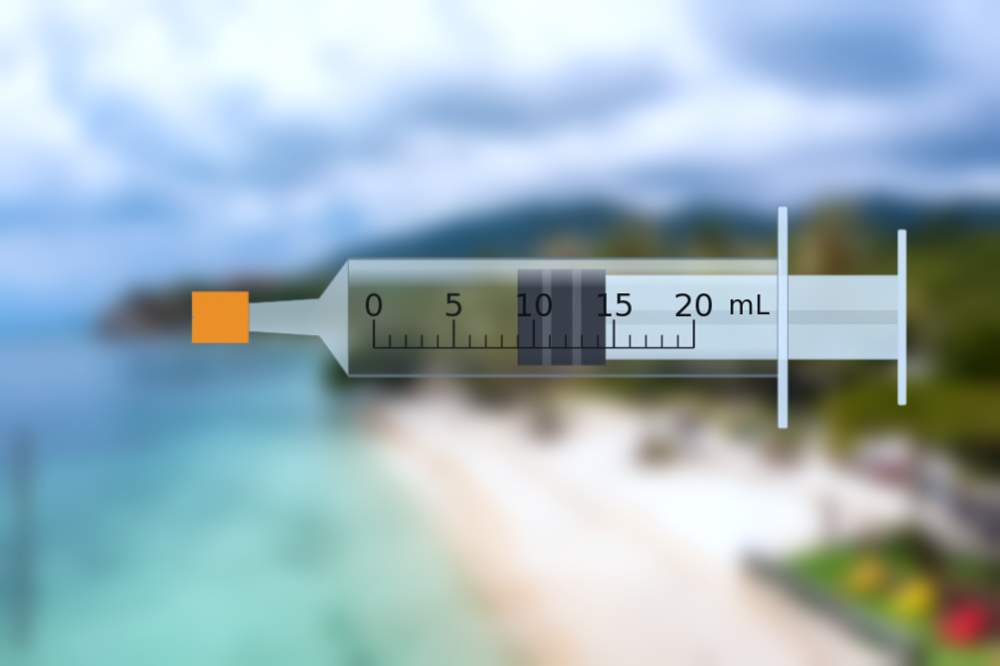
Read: 9 mL
